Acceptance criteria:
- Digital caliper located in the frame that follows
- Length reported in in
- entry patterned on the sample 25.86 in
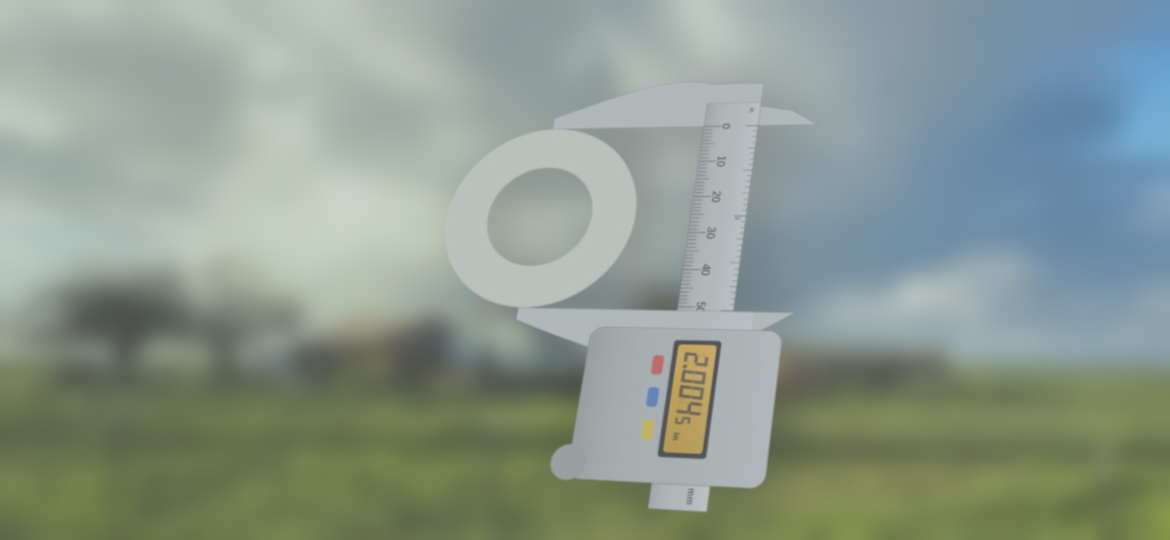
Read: 2.0045 in
